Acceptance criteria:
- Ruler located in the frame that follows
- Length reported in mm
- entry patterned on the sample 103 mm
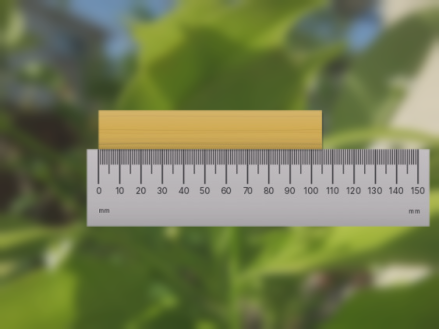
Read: 105 mm
